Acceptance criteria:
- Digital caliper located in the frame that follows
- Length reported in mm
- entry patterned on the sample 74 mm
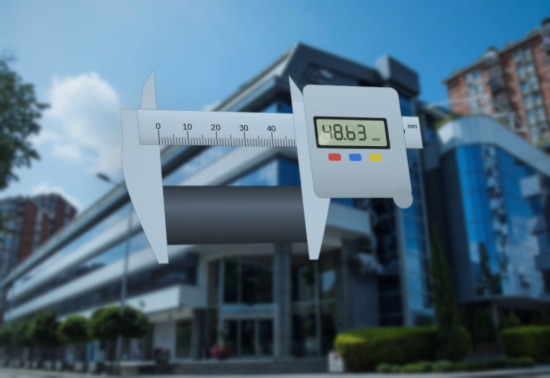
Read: 48.63 mm
